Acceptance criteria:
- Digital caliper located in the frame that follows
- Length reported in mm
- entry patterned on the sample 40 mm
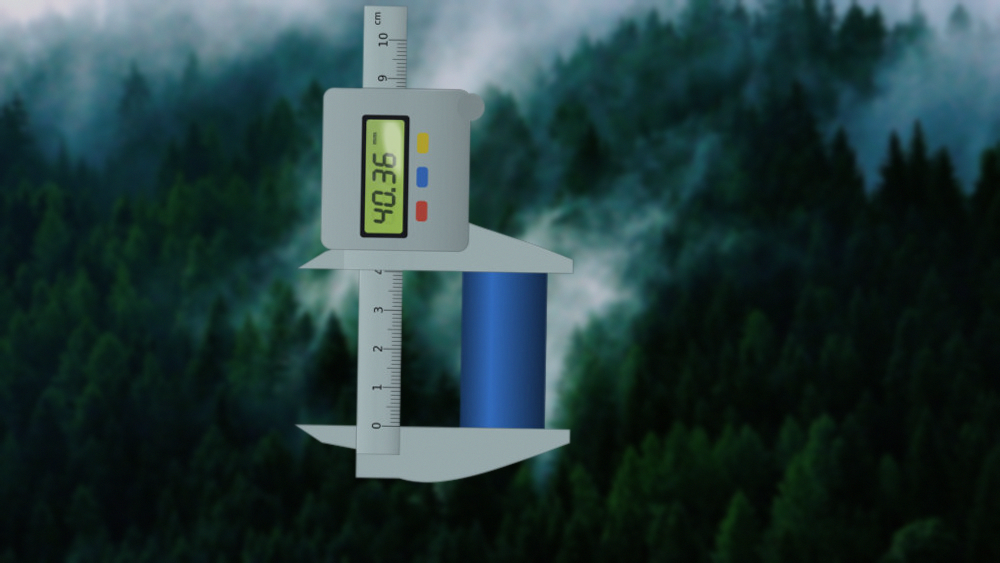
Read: 40.36 mm
